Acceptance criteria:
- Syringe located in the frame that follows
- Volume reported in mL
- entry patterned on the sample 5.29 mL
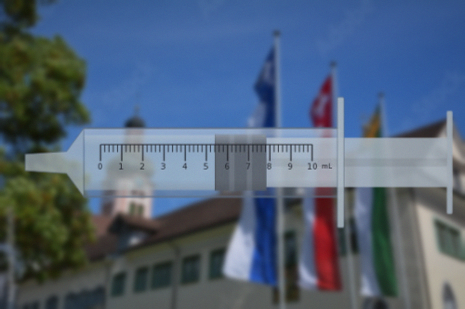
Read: 5.4 mL
